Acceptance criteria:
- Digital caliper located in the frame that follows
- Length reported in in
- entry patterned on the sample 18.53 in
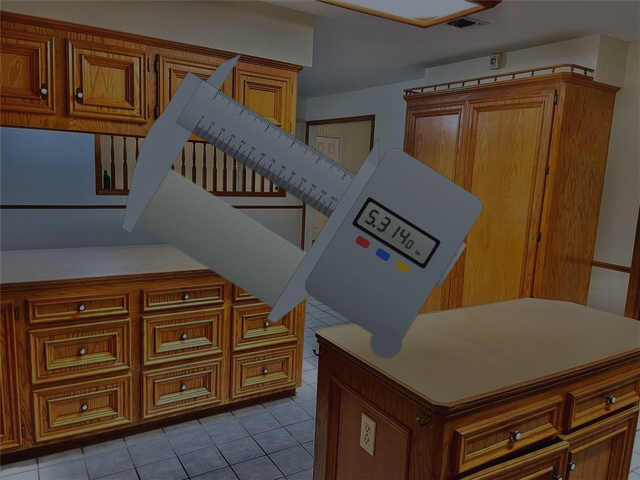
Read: 5.3140 in
